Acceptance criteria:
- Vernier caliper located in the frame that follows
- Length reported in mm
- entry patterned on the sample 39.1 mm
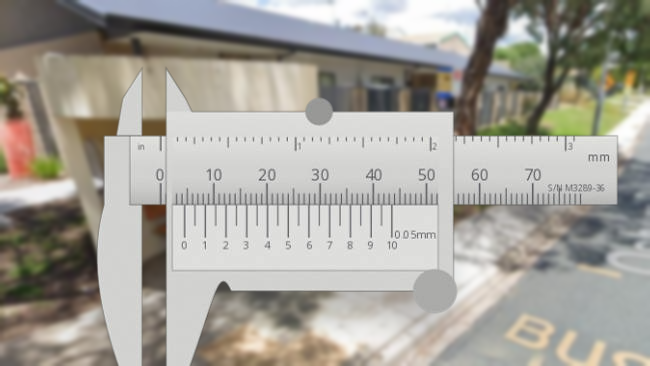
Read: 4.5 mm
